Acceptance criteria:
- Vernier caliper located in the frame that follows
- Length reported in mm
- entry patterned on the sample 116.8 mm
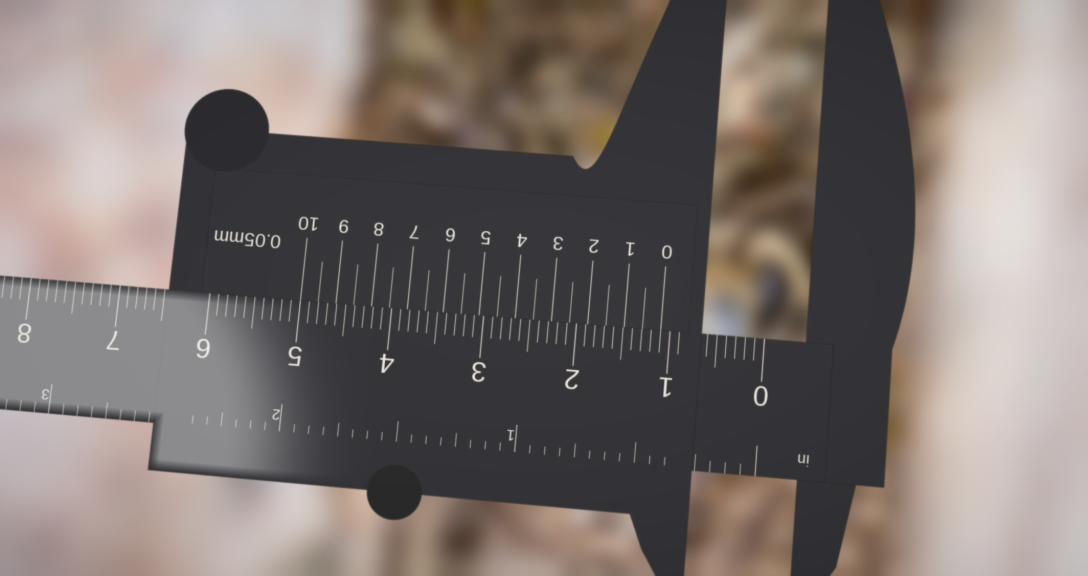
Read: 11.0 mm
